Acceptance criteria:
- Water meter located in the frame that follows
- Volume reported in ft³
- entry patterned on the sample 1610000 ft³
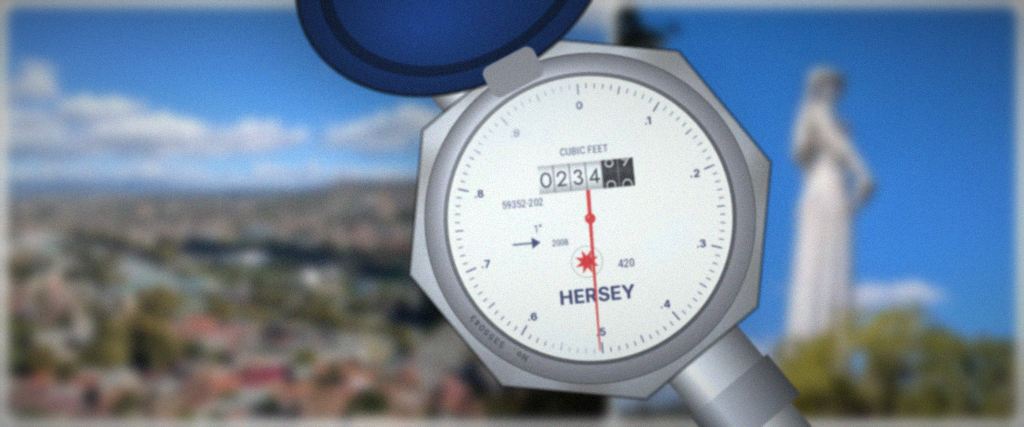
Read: 23489.50 ft³
